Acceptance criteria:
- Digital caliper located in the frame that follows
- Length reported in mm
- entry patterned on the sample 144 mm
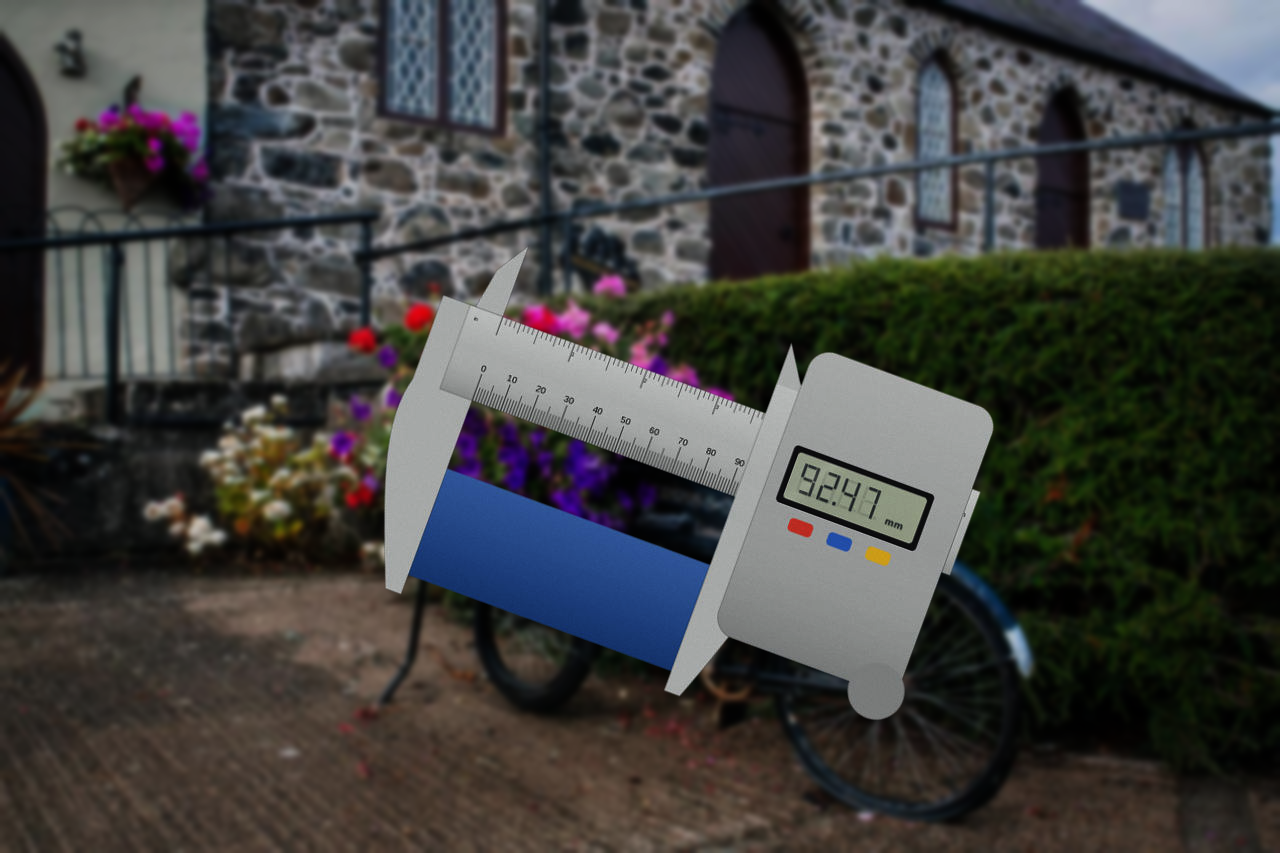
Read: 92.47 mm
